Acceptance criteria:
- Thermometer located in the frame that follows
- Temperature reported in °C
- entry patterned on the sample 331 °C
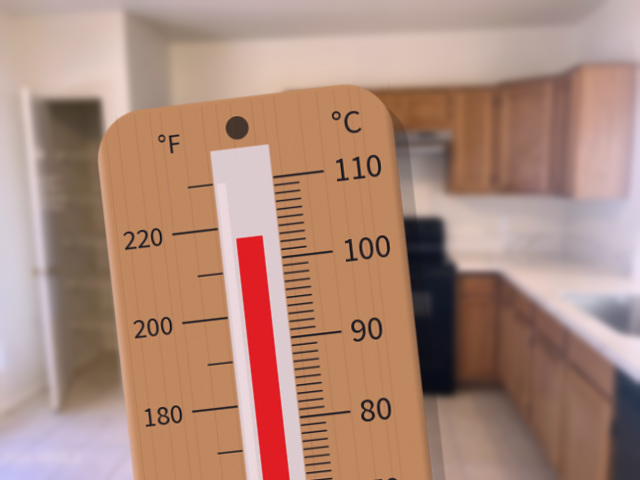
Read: 103 °C
